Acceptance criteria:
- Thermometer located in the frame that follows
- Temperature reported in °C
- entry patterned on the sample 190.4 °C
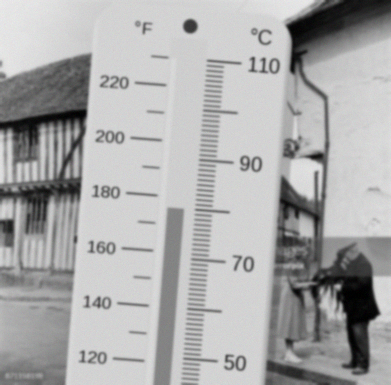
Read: 80 °C
